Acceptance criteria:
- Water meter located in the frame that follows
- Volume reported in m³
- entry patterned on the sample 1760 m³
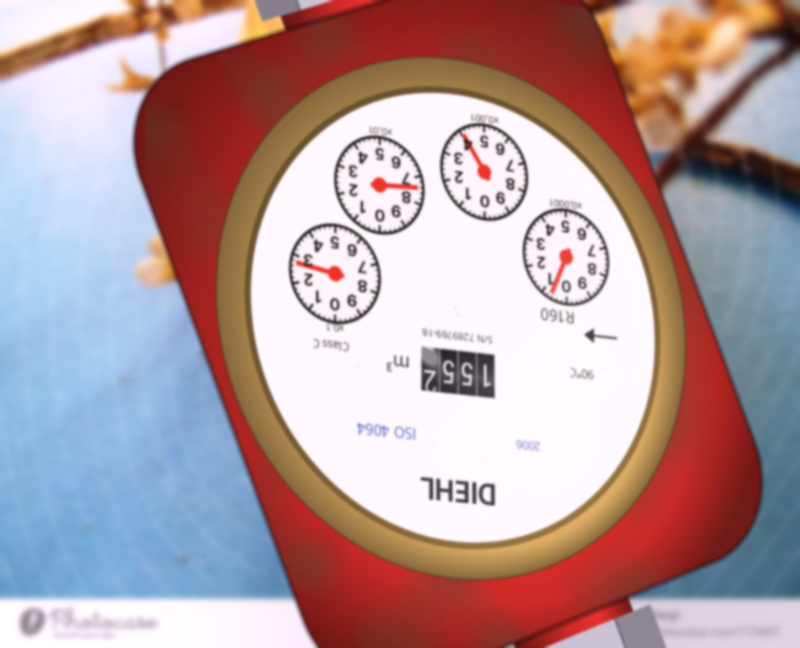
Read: 1552.2740 m³
